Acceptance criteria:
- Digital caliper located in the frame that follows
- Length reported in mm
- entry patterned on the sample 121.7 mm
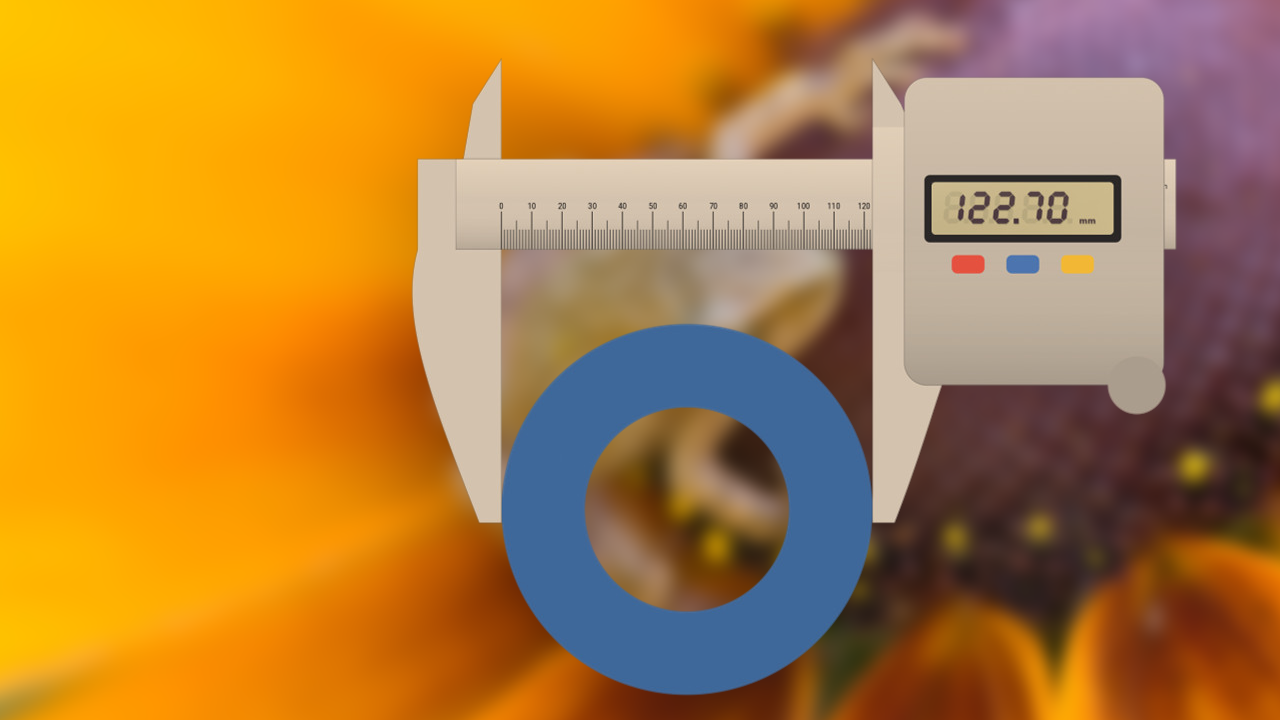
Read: 122.70 mm
